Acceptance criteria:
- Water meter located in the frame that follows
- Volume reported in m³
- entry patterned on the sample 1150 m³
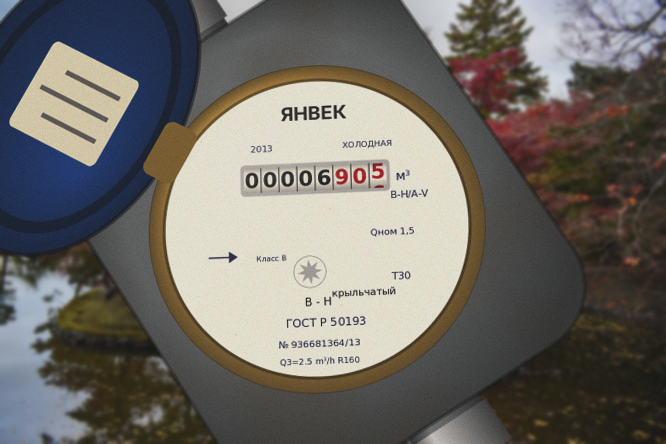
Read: 6.905 m³
